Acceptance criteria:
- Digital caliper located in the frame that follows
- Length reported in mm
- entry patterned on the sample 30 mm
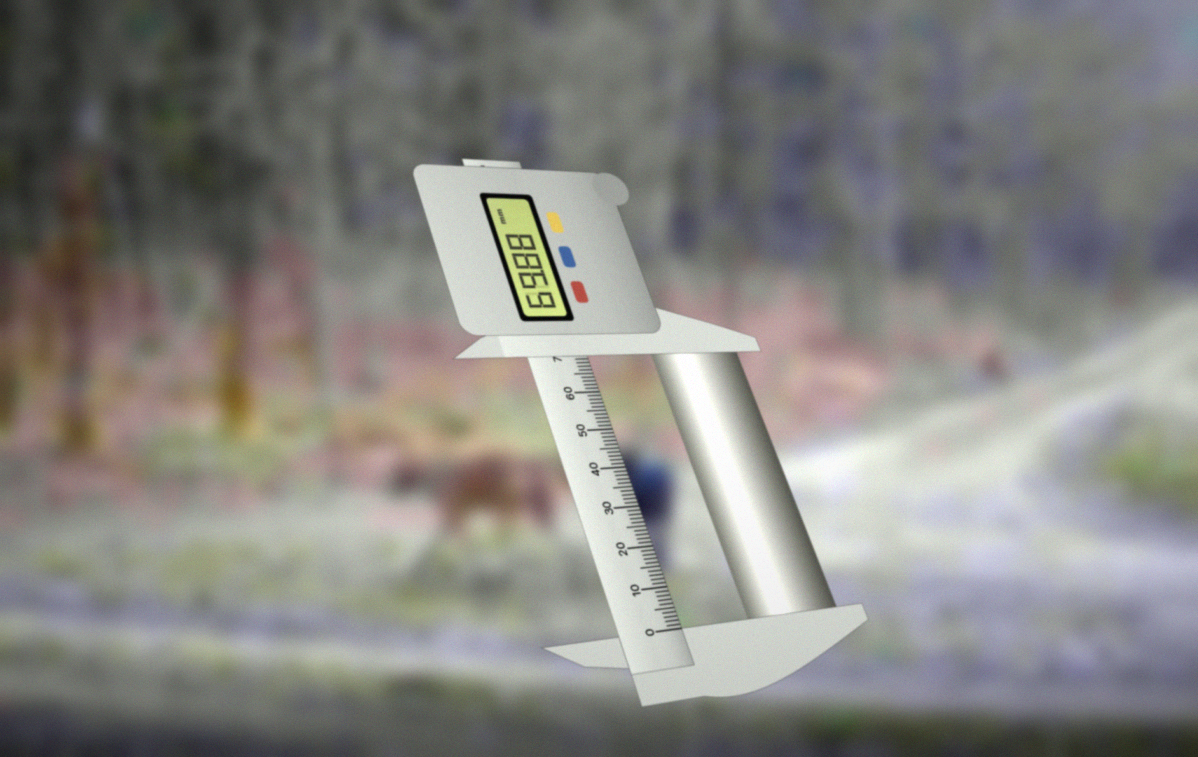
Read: 69.88 mm
